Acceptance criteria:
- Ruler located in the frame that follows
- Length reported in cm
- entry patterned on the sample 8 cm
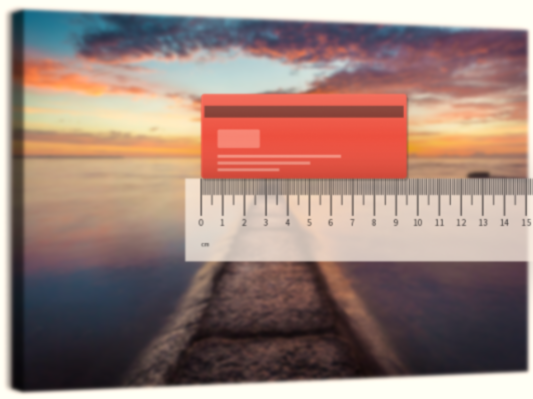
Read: 9.5 cm
